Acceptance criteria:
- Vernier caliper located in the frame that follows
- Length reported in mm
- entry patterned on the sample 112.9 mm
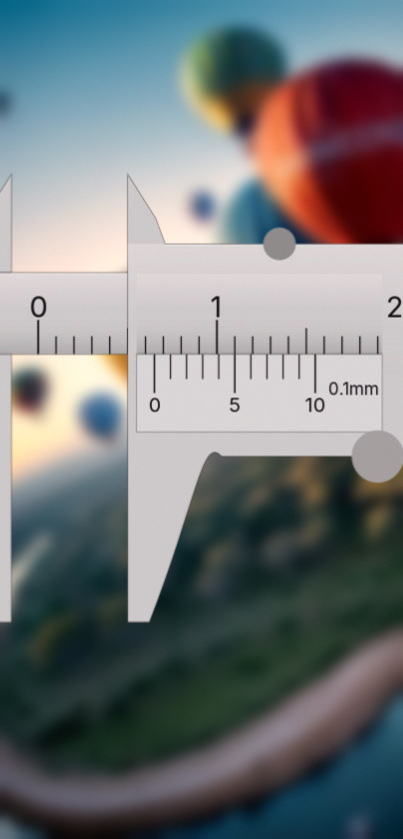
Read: 6.5 mm
